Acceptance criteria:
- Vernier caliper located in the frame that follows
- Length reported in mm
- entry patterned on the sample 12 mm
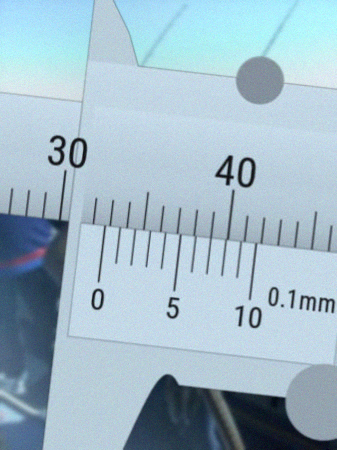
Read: 32.7 mm
